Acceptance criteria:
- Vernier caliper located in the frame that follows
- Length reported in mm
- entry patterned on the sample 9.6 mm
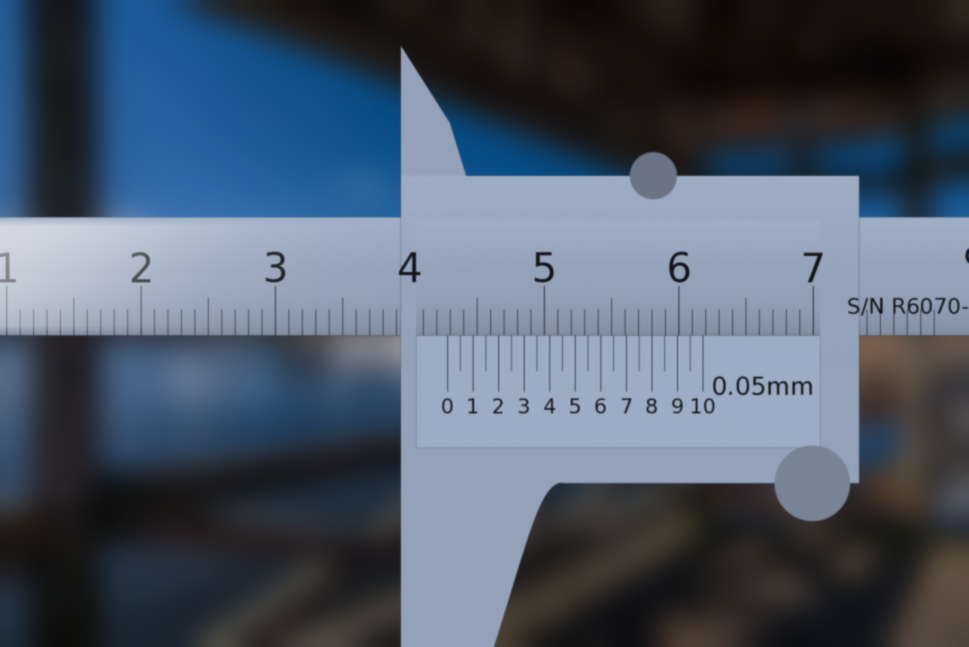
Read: 42.8 mm
